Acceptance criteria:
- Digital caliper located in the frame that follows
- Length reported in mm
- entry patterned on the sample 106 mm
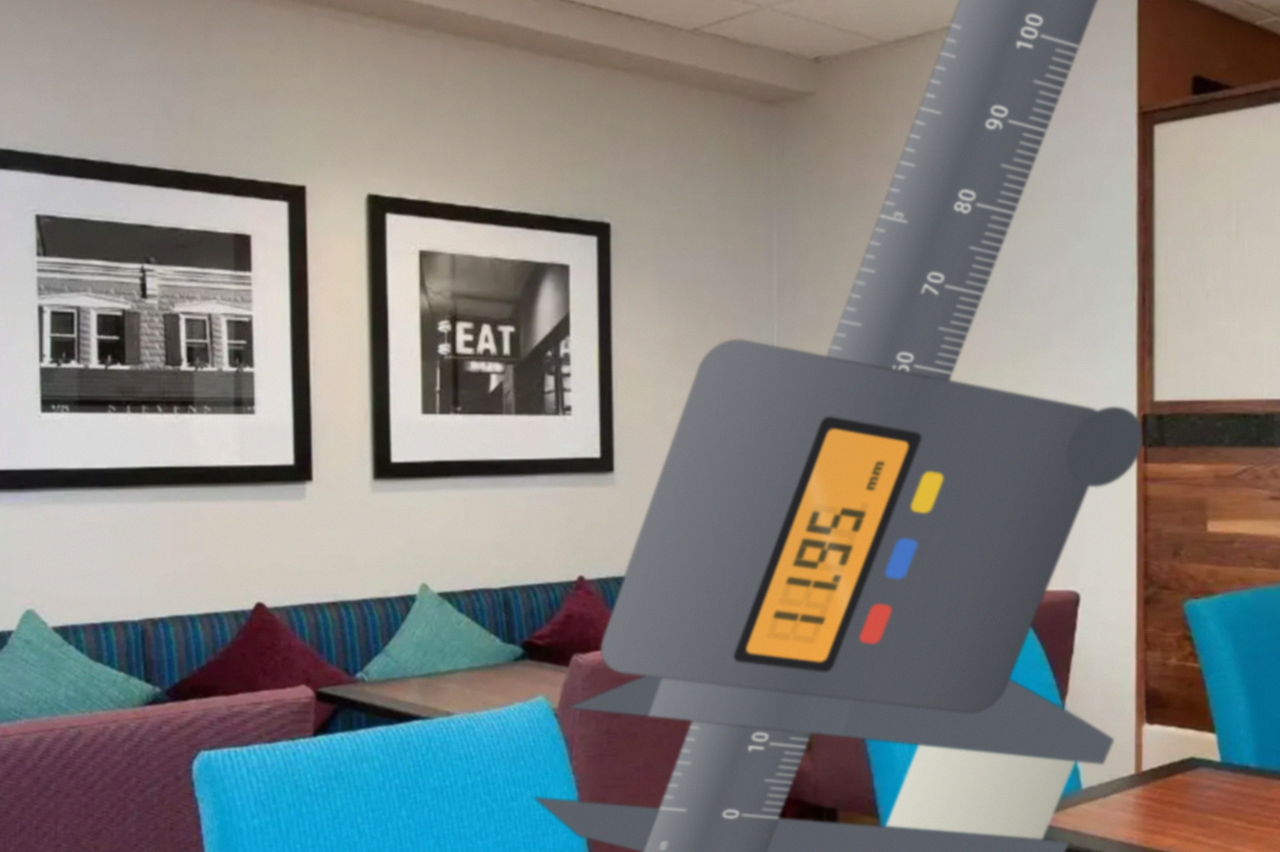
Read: 11.95 mm
